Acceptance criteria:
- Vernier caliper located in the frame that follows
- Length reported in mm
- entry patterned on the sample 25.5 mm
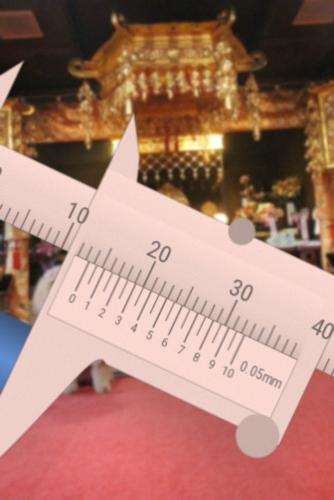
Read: 13.4 mm
